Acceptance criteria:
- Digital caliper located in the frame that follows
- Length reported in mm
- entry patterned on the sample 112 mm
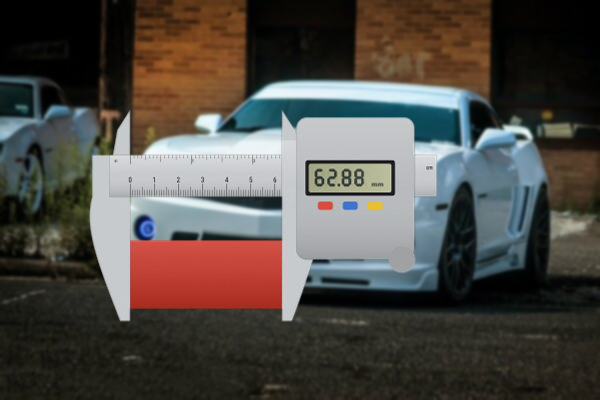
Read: 62.88 mm
